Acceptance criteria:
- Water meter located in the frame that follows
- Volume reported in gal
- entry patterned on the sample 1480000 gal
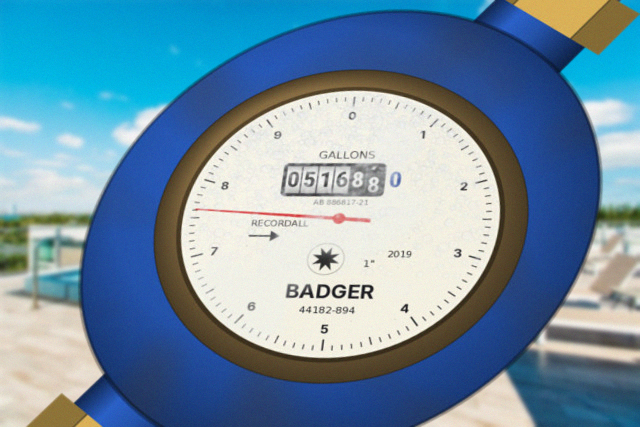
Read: 516877.6 gal
